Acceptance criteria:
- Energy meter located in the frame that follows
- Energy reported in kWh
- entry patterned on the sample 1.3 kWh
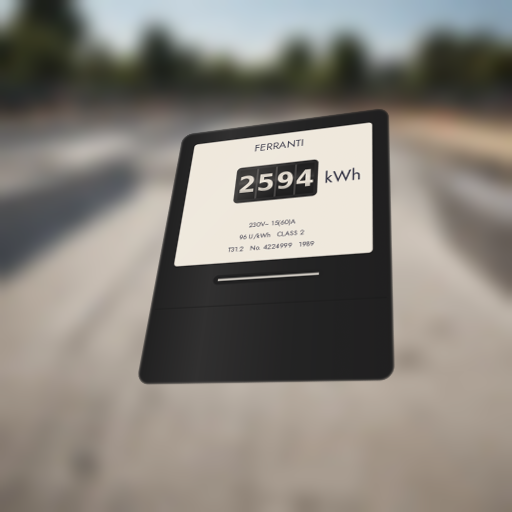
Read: 2594 kWh
